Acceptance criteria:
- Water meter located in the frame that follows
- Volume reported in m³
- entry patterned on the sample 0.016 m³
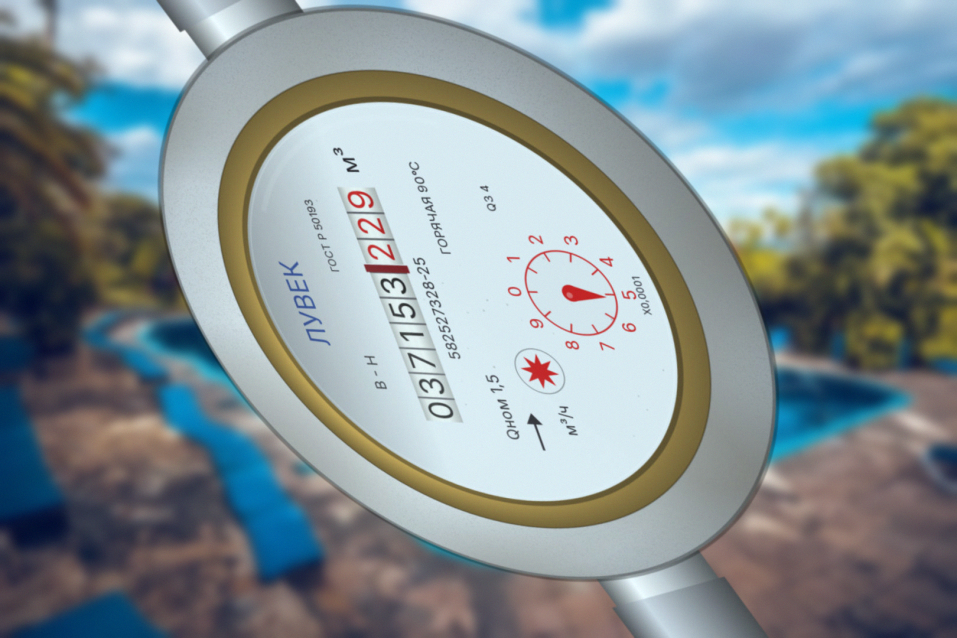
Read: 37153.2295 m³
